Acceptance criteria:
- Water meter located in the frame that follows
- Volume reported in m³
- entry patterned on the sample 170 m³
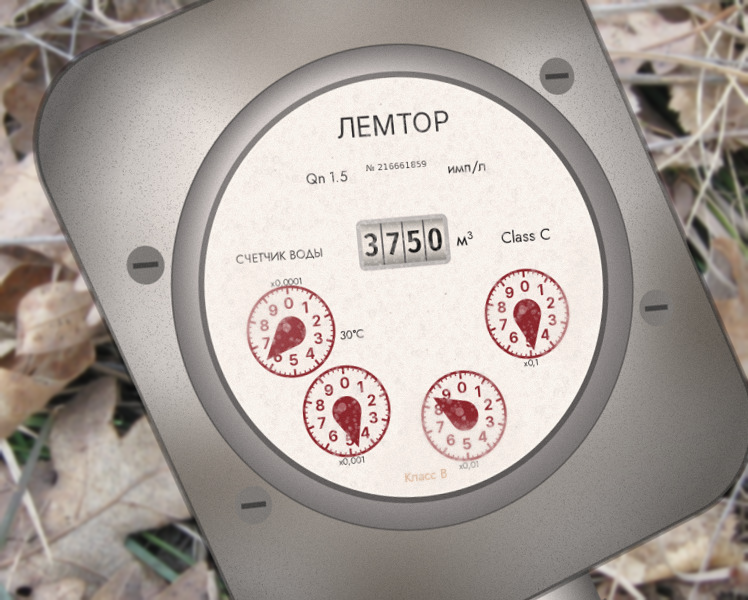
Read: 3750.4846 m³
